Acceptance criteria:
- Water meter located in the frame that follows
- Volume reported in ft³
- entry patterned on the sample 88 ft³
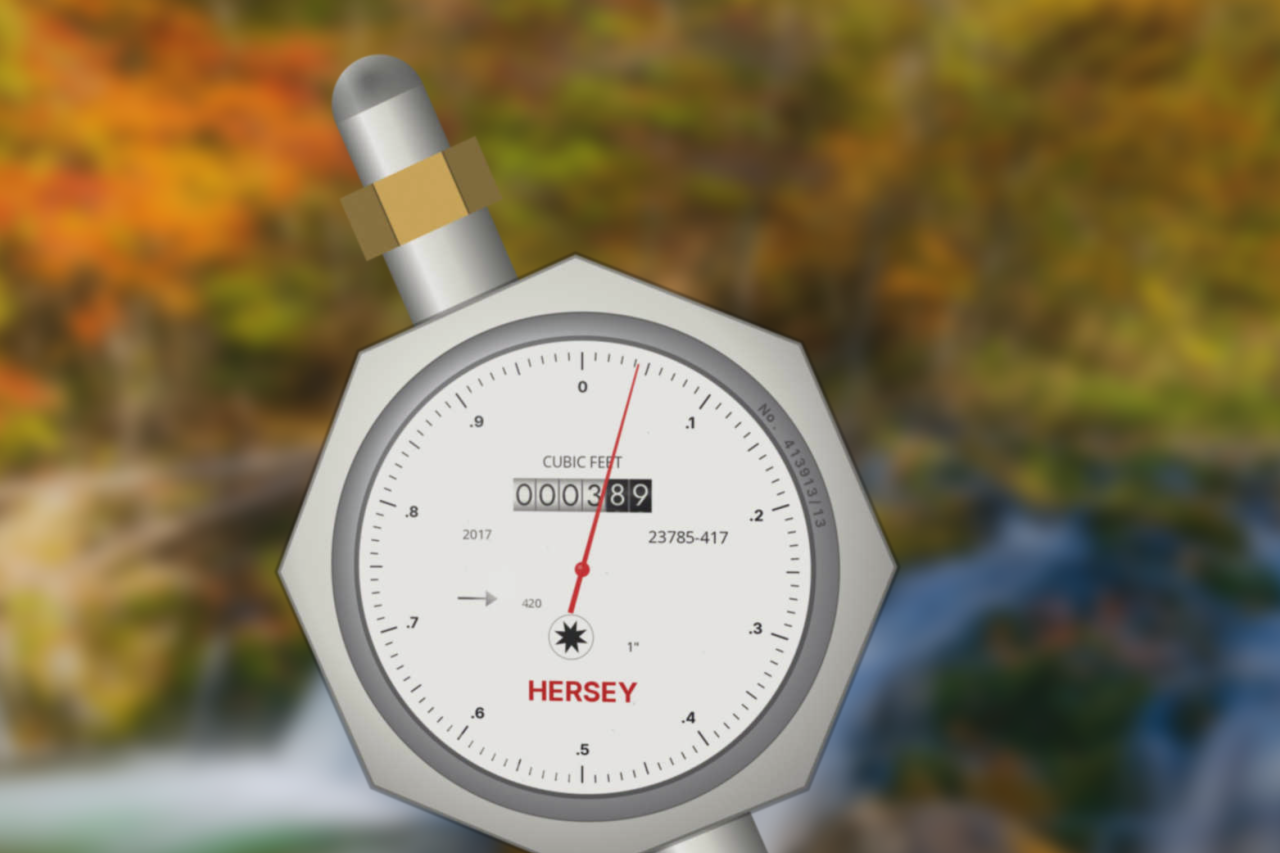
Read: 389.04 ft³
